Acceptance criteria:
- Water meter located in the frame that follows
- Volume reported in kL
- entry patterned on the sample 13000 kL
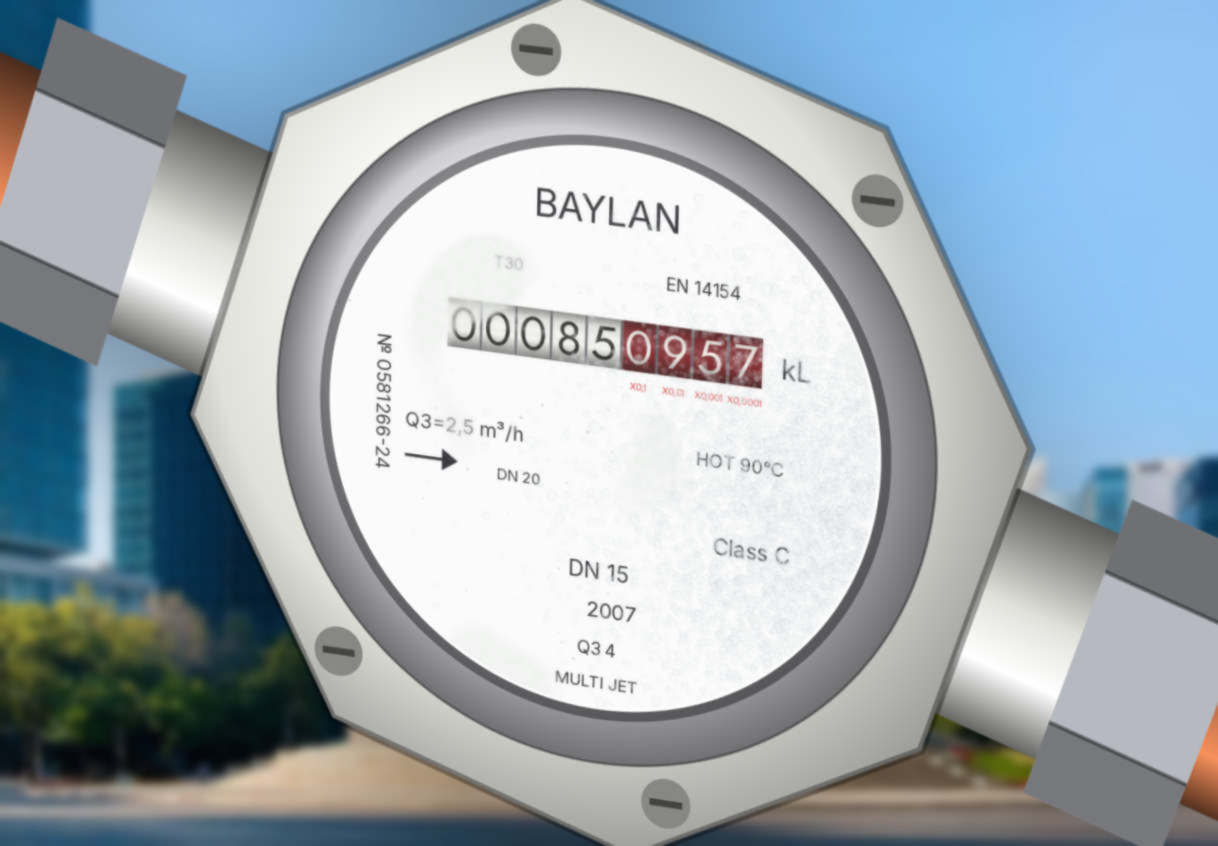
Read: 85.0957 kL
